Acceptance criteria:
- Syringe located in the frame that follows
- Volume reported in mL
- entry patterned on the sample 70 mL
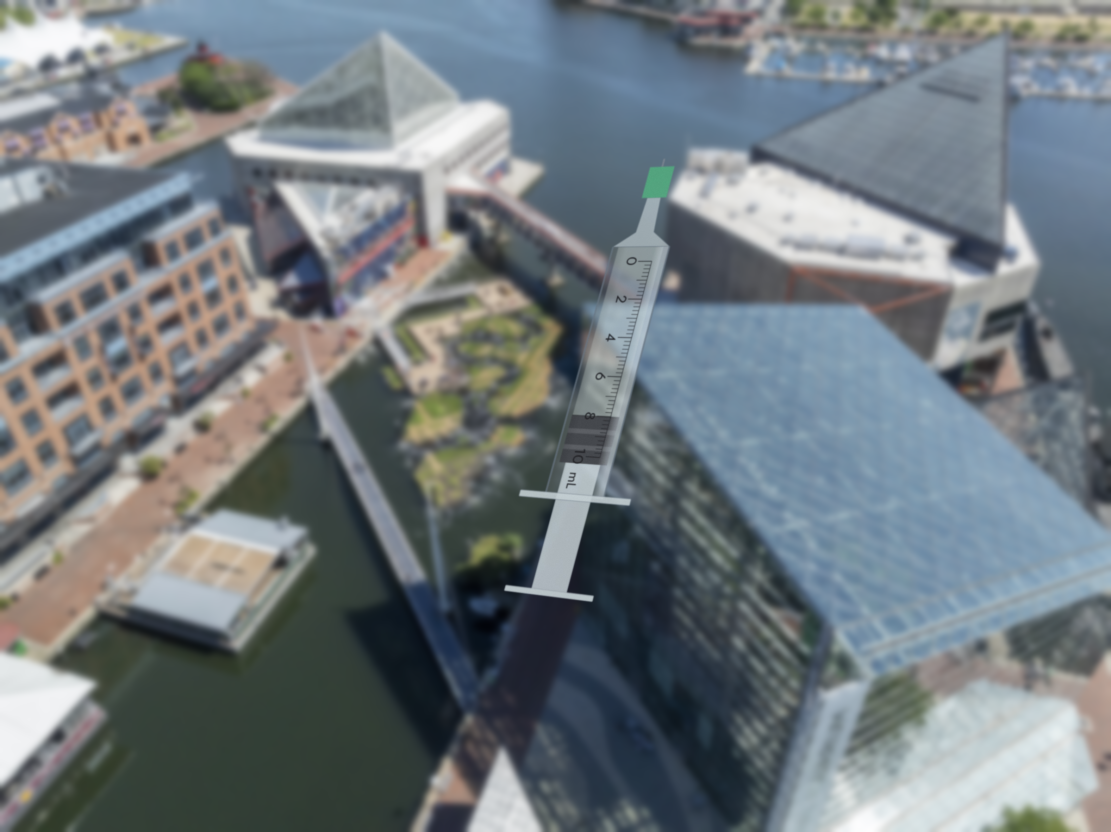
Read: 8 mL
